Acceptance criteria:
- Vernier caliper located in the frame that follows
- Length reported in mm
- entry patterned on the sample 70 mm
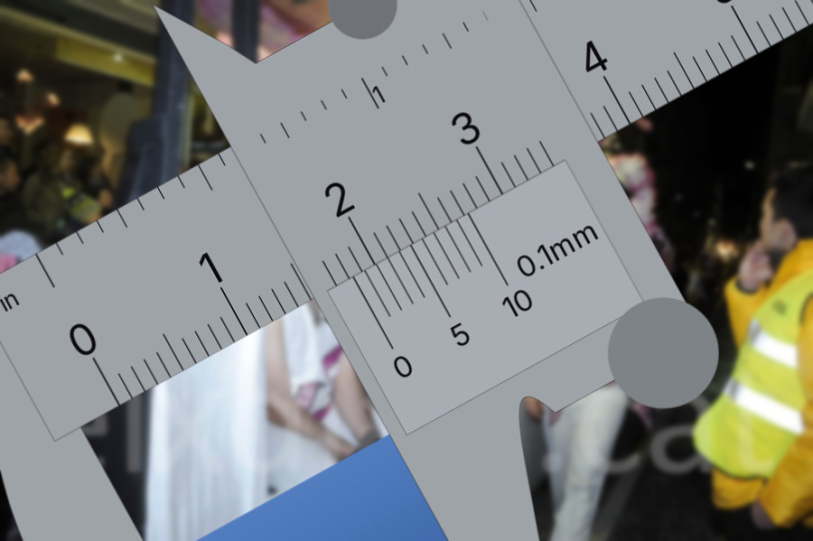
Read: 18.3 mm
